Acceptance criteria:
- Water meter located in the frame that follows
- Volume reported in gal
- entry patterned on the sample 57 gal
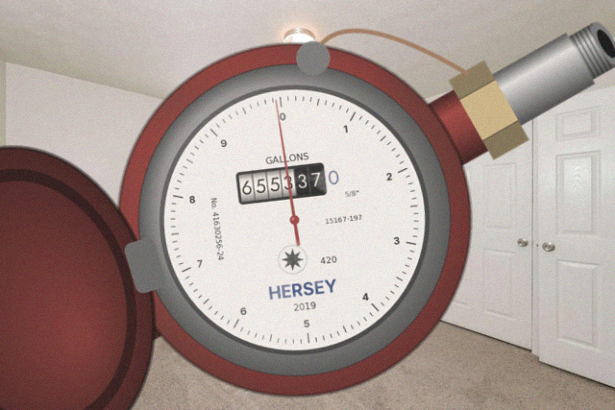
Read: 6553369.9 gal
